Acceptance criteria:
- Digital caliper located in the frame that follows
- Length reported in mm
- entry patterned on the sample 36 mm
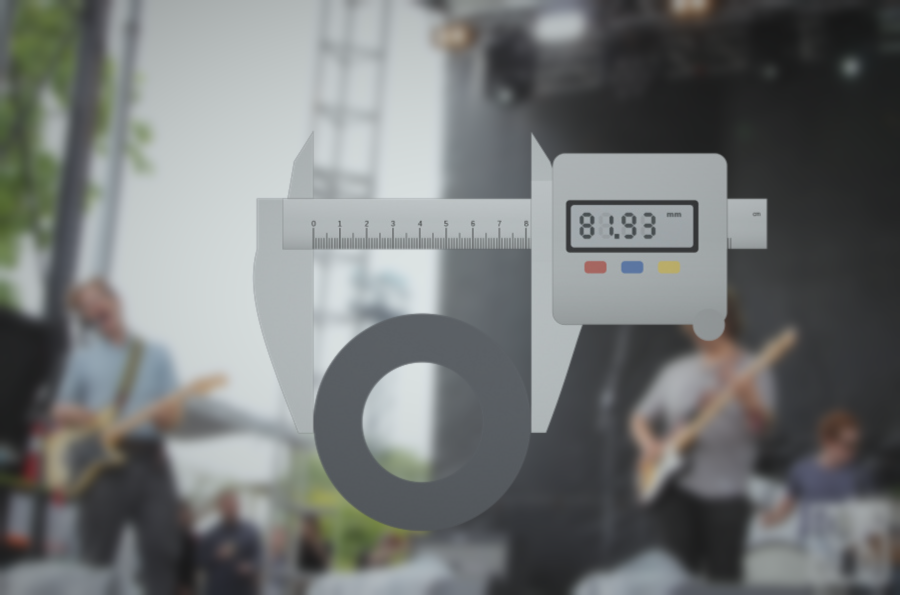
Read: 81.93 mm
